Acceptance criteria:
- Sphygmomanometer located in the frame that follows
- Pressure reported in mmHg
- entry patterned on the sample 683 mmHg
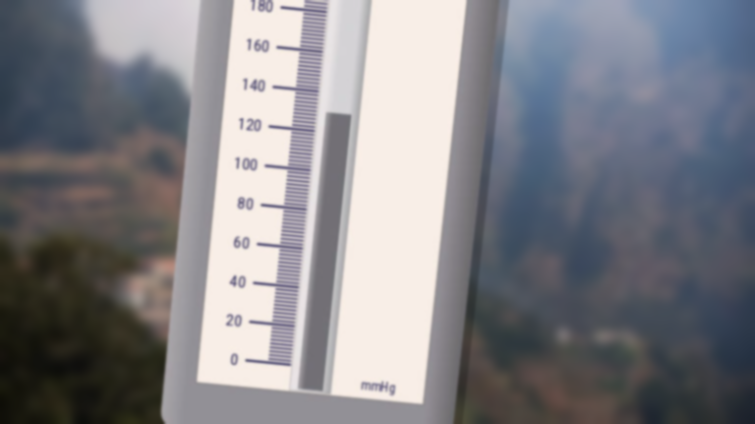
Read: 130 mmHg
